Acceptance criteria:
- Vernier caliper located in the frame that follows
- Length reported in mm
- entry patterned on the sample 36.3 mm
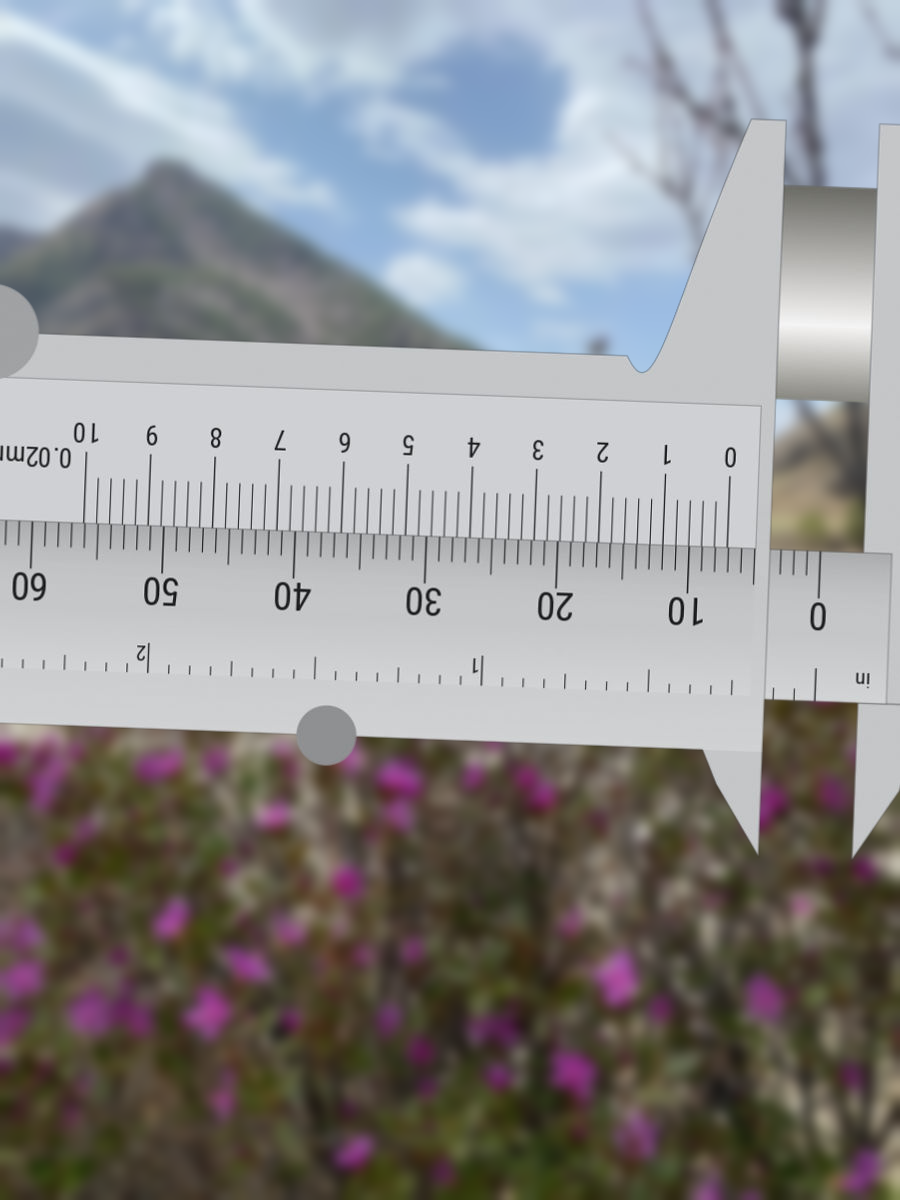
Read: 7.1 mm
